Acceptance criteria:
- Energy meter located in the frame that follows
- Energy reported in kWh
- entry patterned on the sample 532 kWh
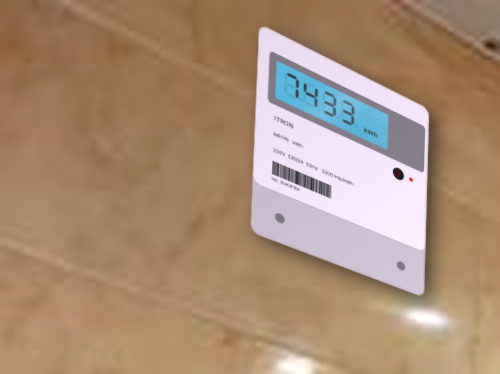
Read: 7433 kWh
